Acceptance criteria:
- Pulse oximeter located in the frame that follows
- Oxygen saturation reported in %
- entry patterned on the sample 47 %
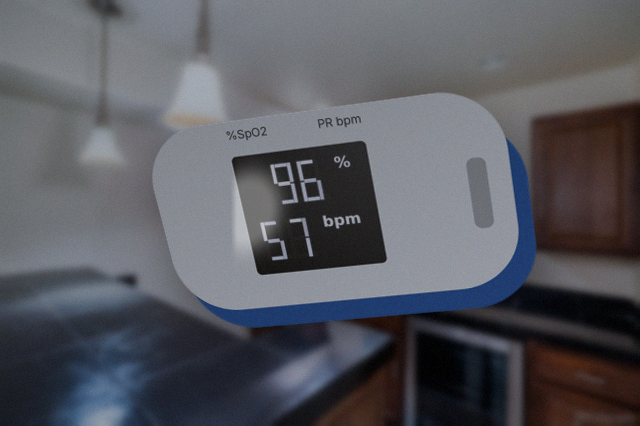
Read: 96 %
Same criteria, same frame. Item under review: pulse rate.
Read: 57 bpm
